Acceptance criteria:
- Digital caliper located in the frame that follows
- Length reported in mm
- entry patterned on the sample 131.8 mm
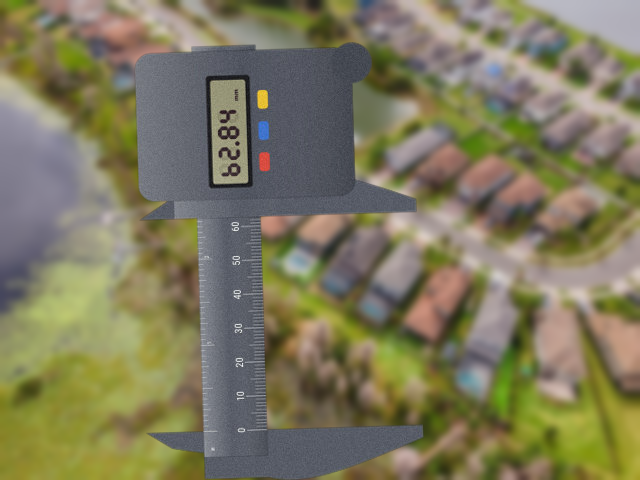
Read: 62.84 mm
